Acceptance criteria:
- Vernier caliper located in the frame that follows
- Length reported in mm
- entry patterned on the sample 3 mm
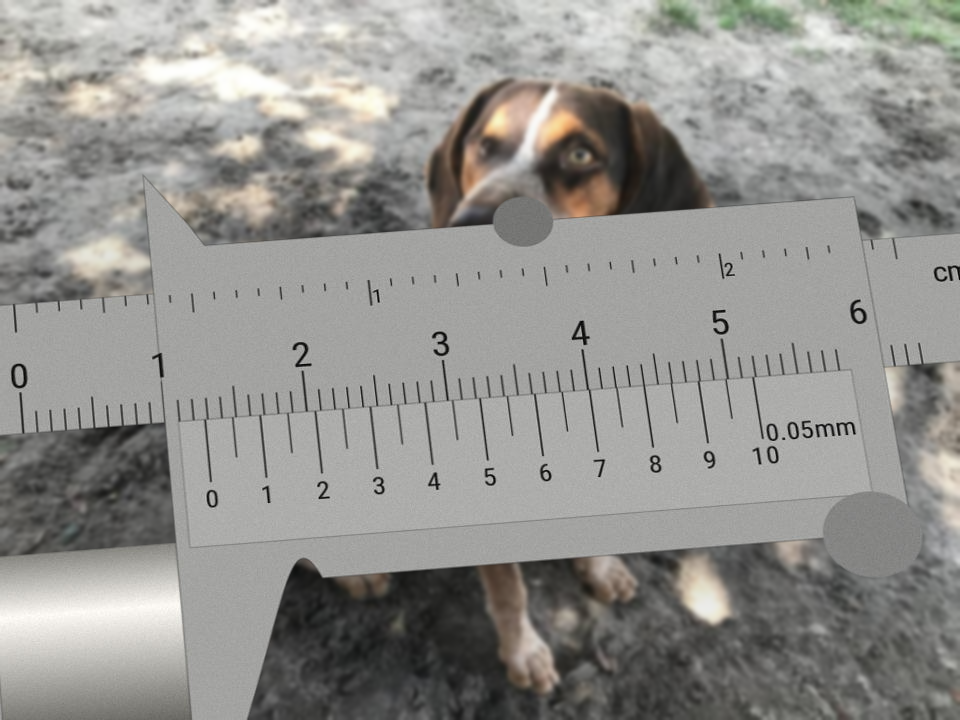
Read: 12.8 mm
